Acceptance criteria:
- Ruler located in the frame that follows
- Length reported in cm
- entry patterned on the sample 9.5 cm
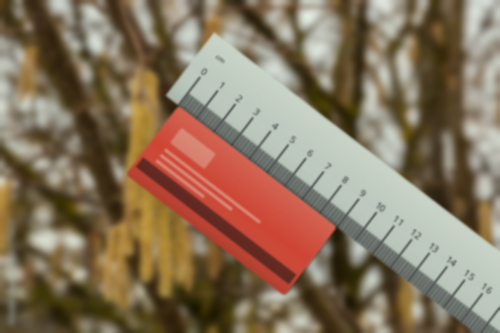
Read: 9 cm
